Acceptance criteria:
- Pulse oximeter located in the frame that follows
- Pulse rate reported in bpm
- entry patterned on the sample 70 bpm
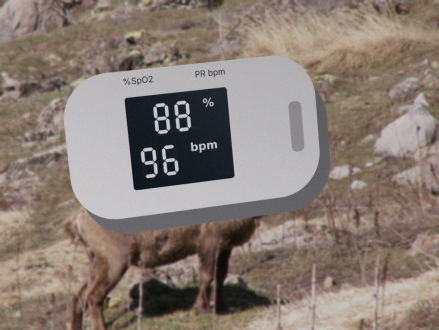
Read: 96 bpm
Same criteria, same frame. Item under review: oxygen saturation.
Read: 88 %
